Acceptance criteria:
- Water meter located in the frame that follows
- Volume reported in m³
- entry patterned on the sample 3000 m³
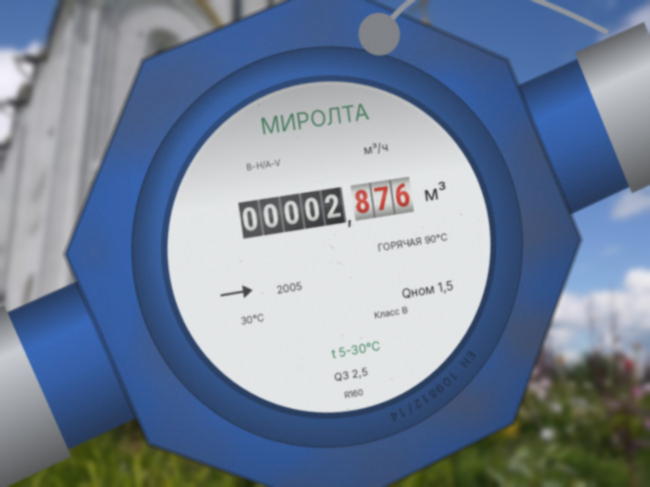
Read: 2.876 m³
